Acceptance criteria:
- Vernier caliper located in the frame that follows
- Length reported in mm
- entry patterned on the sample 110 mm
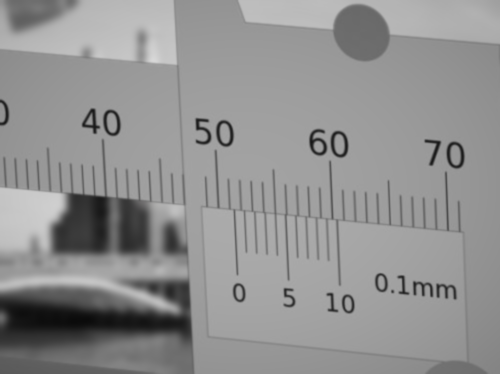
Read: 51.4 mm
